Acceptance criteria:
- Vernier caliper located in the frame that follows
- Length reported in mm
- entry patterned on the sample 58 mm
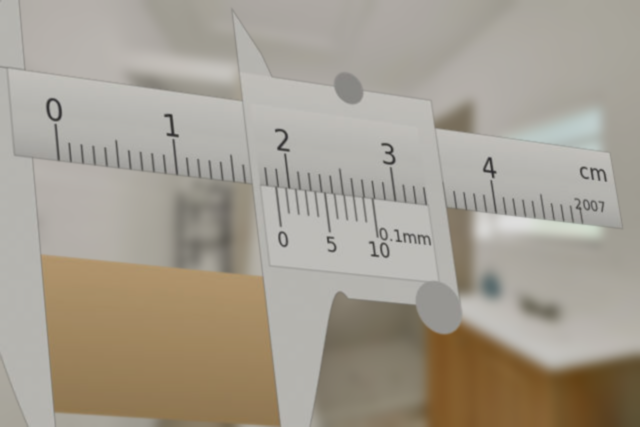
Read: 18.8 mm
